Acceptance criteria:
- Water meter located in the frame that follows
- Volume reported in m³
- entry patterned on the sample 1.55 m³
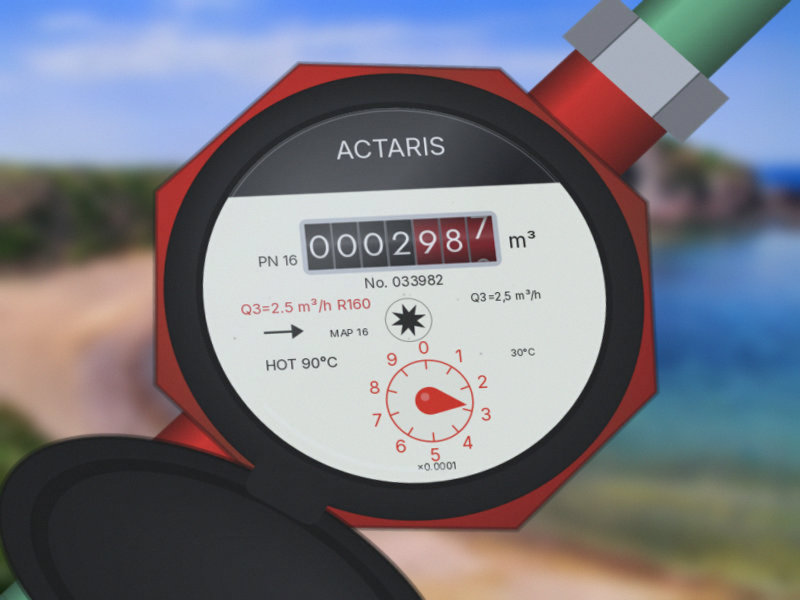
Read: 2.9872 m³
